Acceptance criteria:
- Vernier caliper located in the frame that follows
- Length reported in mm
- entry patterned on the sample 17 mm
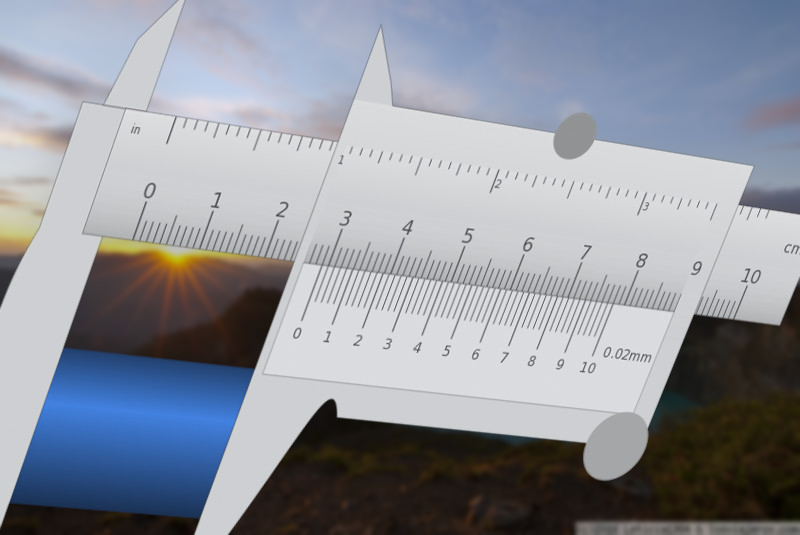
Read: 29.0 mm
